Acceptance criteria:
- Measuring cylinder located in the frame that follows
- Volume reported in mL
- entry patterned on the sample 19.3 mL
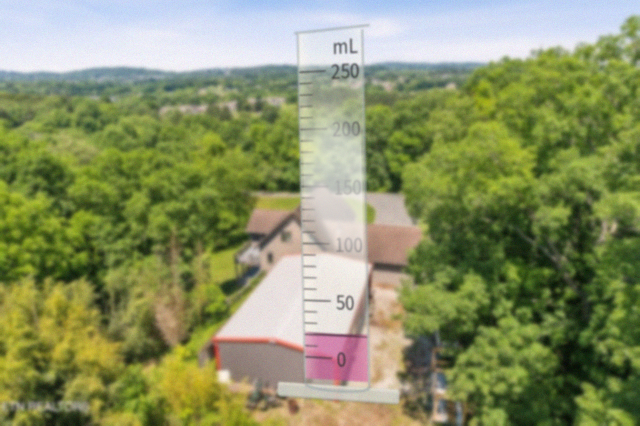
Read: 20 mL
